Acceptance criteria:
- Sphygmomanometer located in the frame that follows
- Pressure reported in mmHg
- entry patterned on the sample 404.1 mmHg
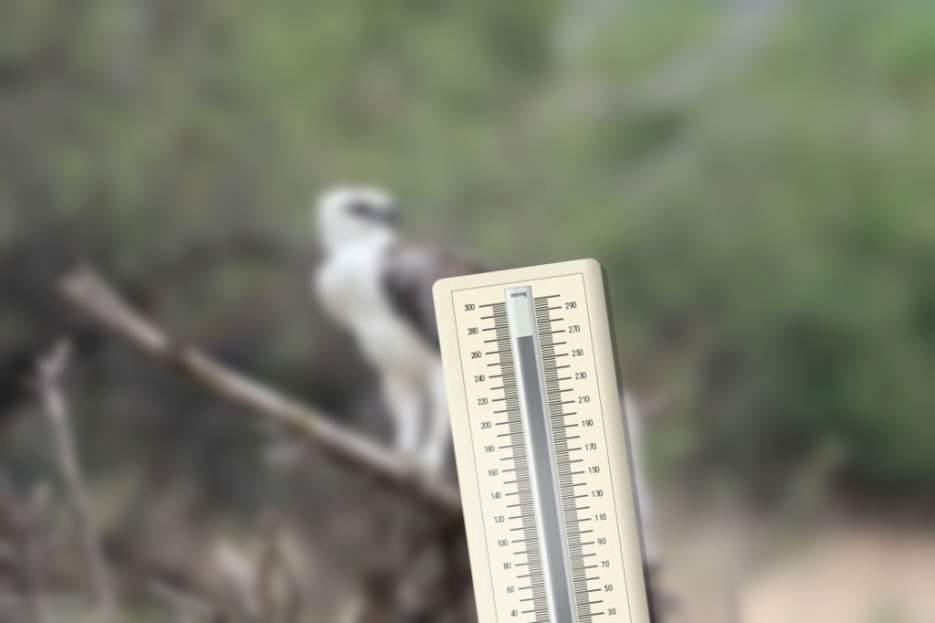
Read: 270 mmHg
